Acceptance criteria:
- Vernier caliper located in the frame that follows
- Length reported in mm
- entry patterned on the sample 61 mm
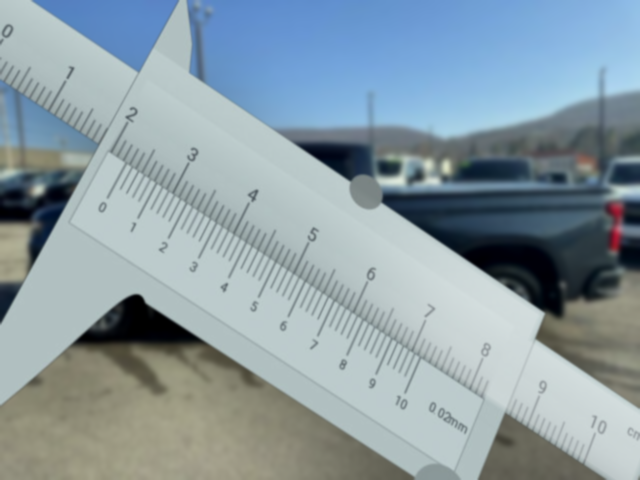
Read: 22.5 mm
